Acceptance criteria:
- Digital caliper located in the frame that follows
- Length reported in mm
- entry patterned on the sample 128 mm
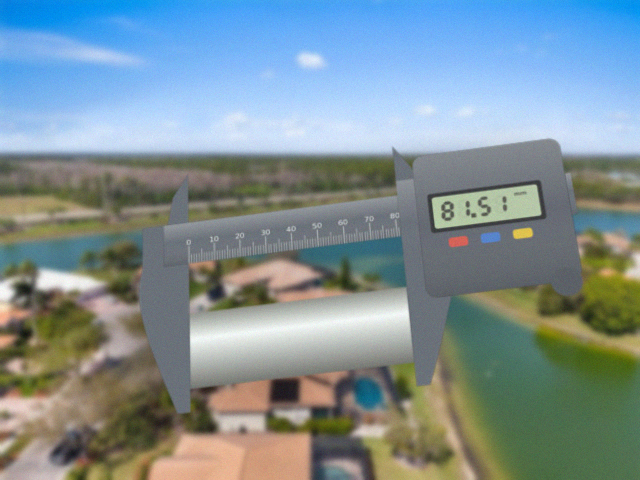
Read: 81.51 mm
